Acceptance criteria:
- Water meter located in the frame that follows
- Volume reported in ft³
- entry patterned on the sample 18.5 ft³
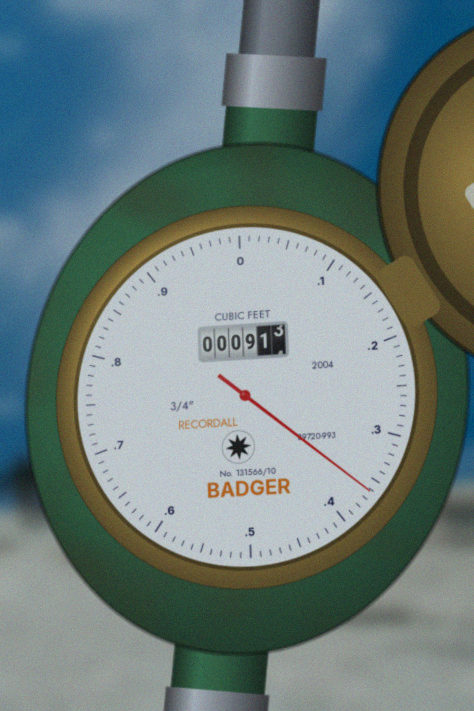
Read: 913.36 ft³
